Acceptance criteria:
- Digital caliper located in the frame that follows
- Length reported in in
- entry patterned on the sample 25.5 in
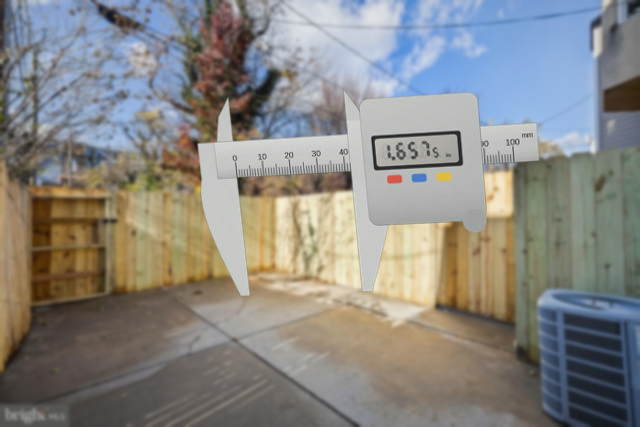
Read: 1.6575 in
